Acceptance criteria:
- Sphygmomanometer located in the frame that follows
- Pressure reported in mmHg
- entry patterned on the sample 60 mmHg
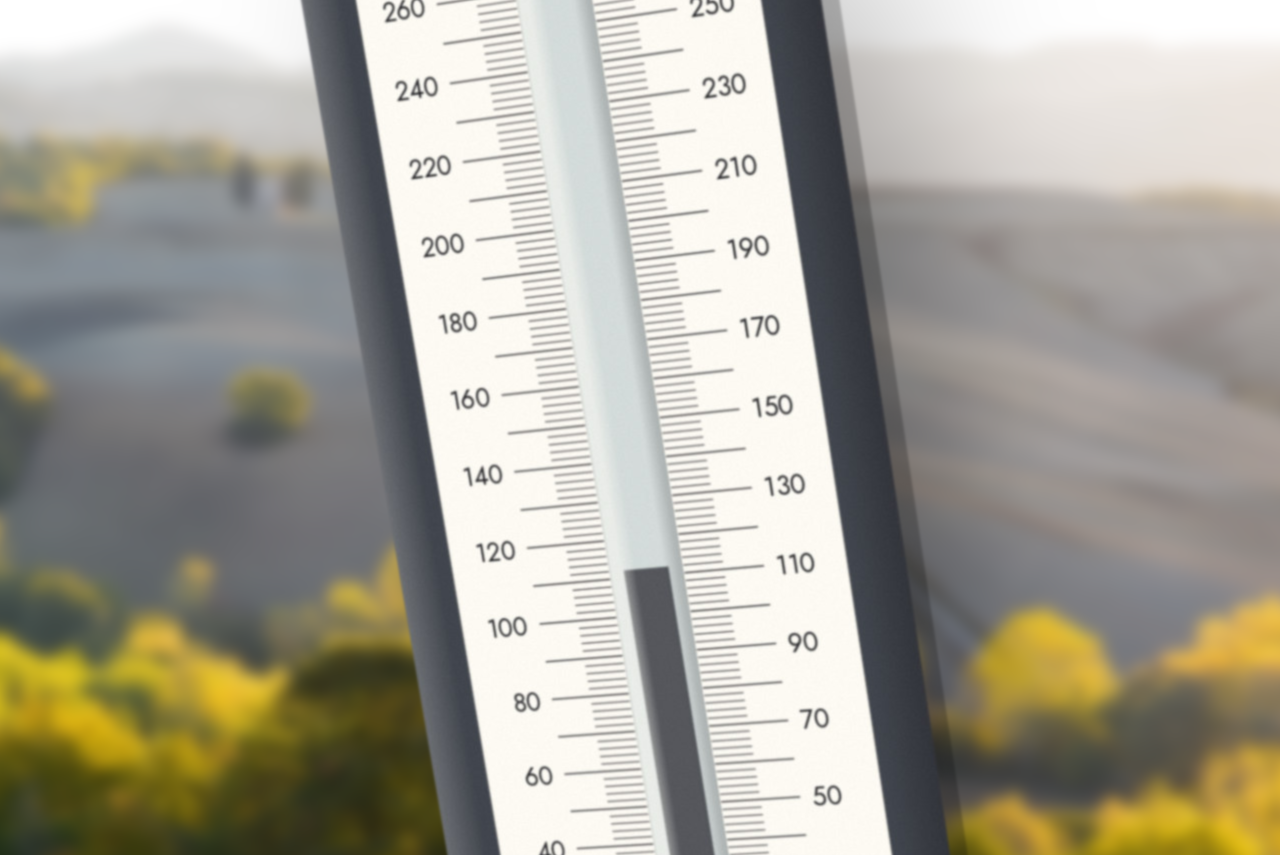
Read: 112 mmHg
